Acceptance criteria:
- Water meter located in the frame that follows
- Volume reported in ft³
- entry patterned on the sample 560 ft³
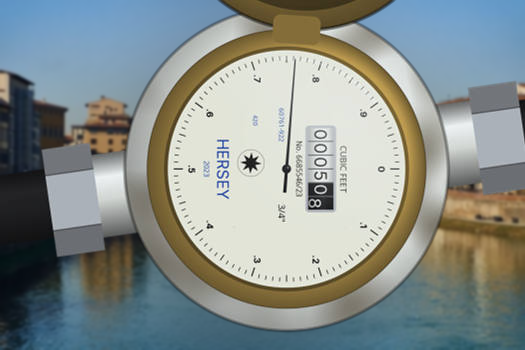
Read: 507.76 ft³
